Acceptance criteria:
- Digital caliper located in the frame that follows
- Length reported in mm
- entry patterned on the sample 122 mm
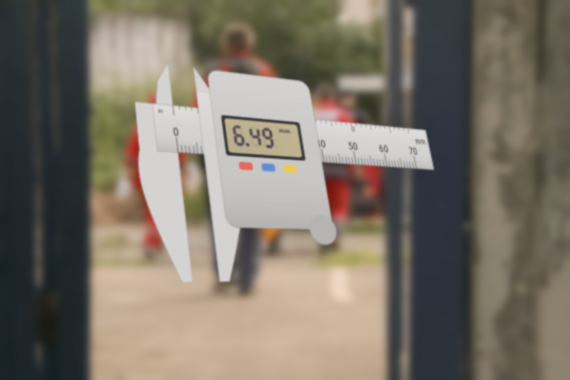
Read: 6.49 mm
